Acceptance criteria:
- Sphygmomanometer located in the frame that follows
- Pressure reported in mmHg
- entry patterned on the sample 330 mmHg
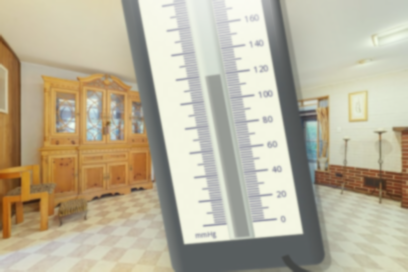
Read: 120 mmHg
